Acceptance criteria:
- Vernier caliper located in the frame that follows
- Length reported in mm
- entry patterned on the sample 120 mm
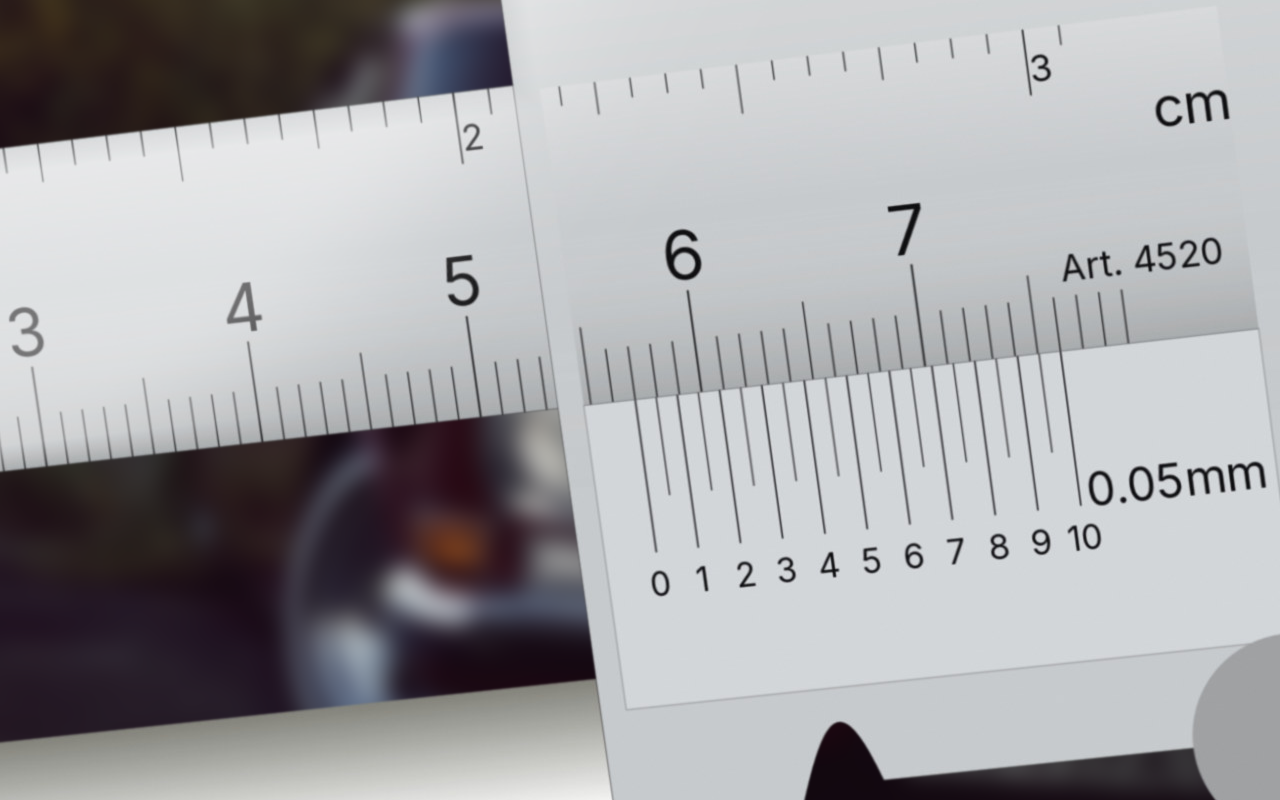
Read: 57.0 mm
